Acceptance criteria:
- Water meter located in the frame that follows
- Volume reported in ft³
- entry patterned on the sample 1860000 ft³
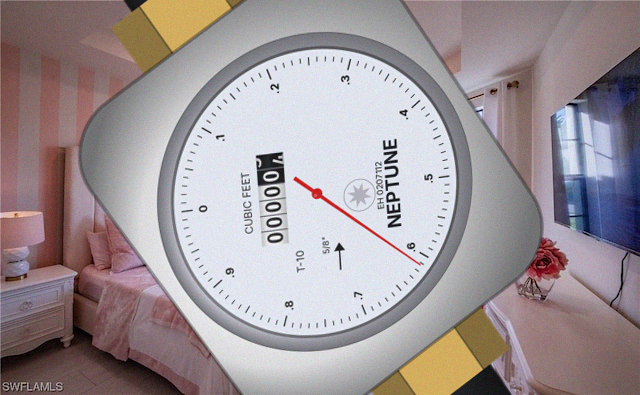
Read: 3.61 ft³
